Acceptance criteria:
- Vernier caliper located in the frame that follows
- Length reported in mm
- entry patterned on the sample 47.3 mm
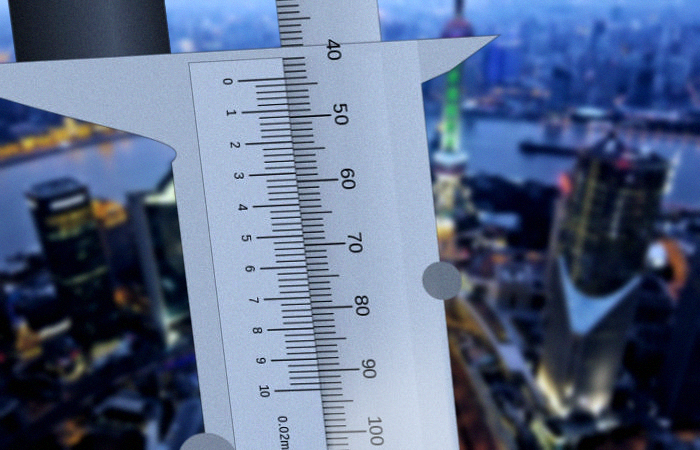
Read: 44.0 mm
